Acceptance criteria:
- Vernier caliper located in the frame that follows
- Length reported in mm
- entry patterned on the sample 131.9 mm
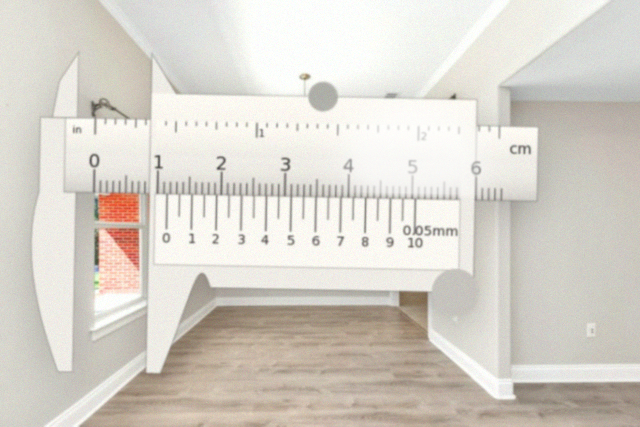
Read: 11.5 mm
